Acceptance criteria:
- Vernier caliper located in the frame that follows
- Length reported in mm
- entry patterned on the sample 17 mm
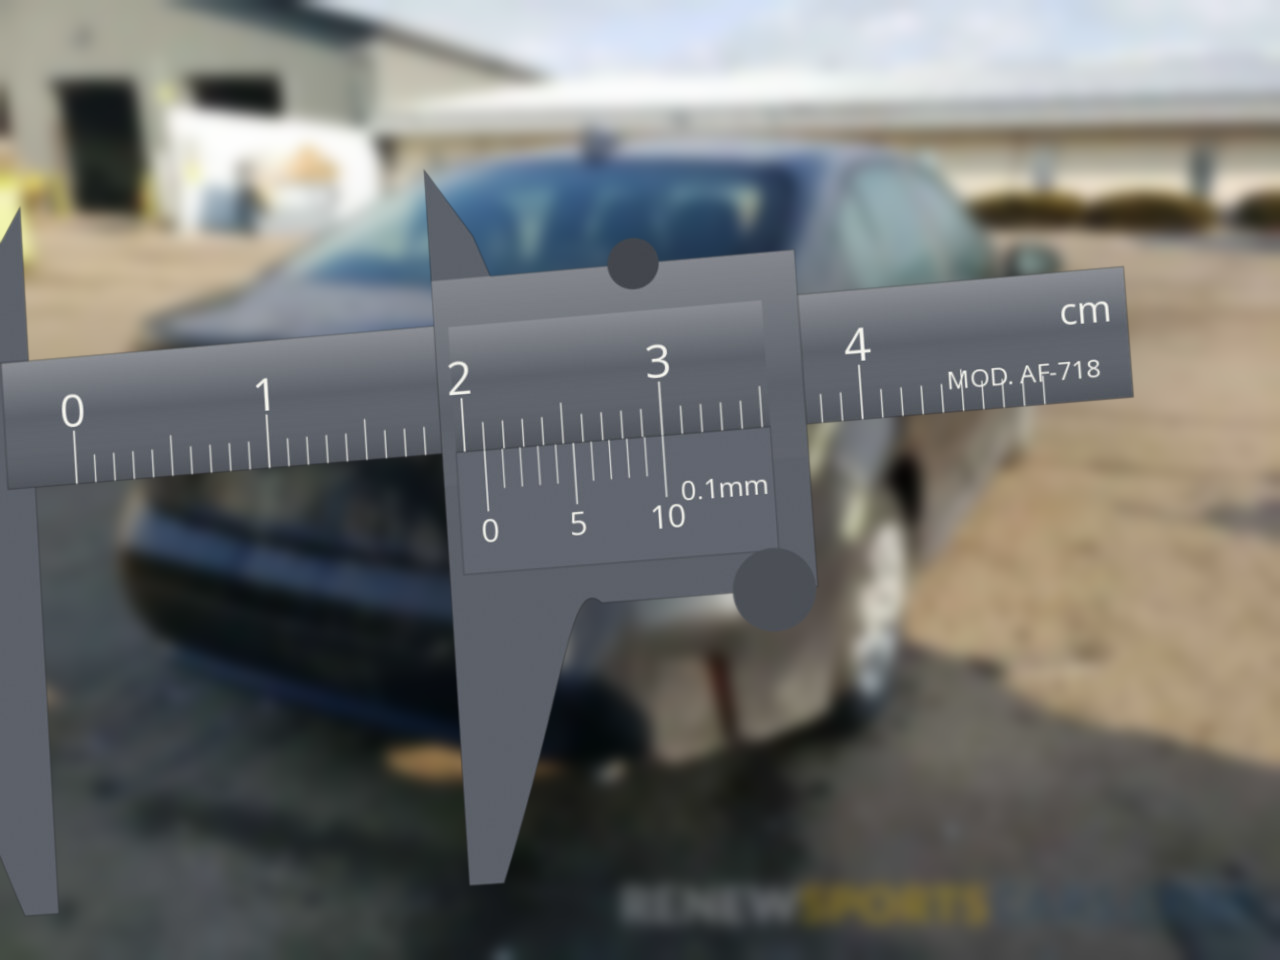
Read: 21.0 mm
